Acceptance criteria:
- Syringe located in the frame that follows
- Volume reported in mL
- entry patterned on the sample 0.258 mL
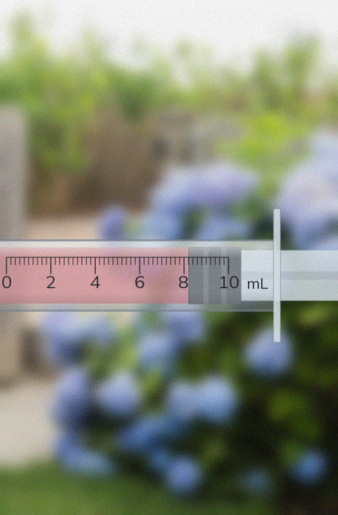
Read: 8.2 mL
